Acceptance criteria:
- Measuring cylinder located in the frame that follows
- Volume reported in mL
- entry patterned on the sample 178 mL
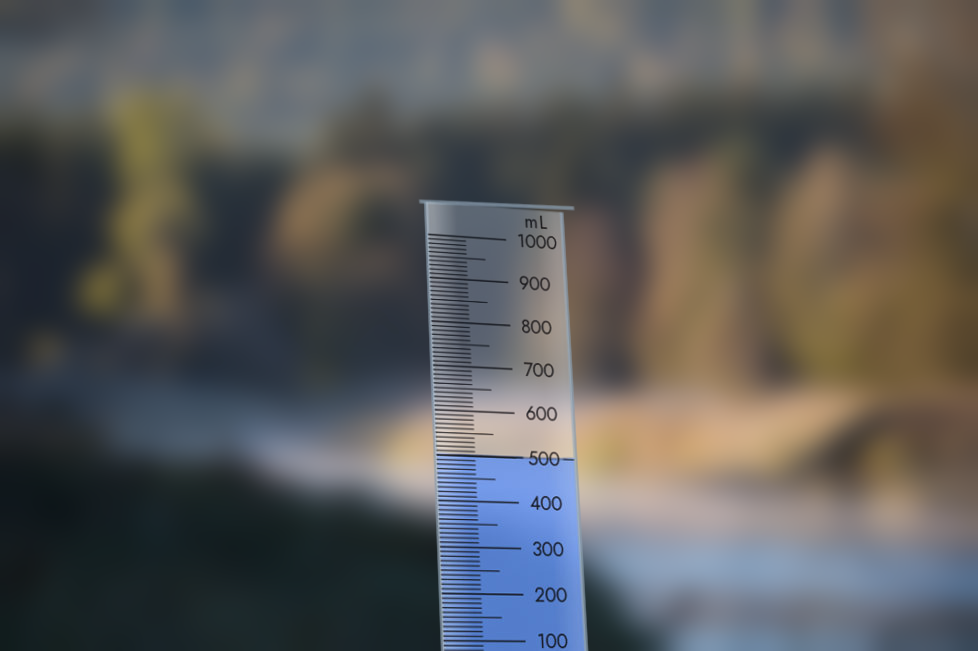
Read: 500 mL
